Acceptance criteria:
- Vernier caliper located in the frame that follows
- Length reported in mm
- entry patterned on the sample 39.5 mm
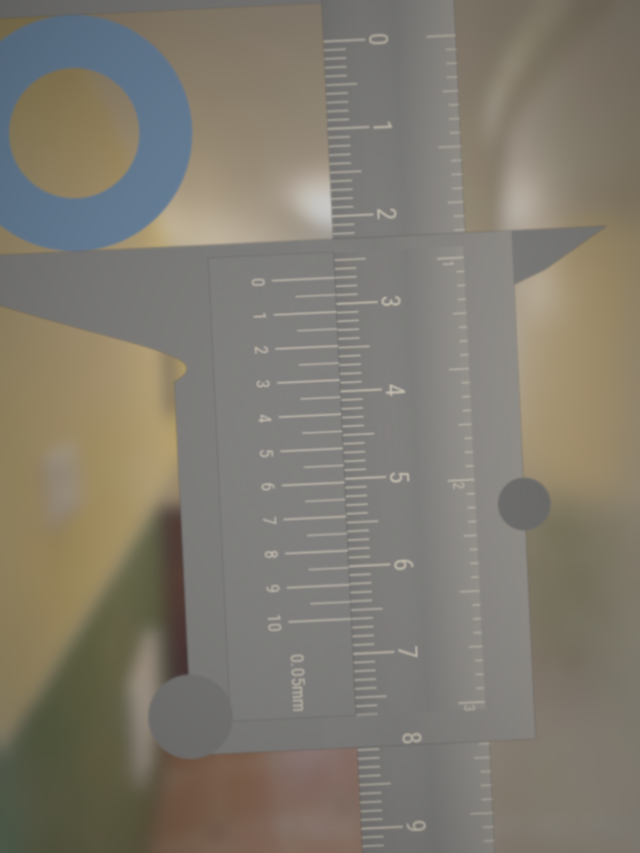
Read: 27.0 mm
